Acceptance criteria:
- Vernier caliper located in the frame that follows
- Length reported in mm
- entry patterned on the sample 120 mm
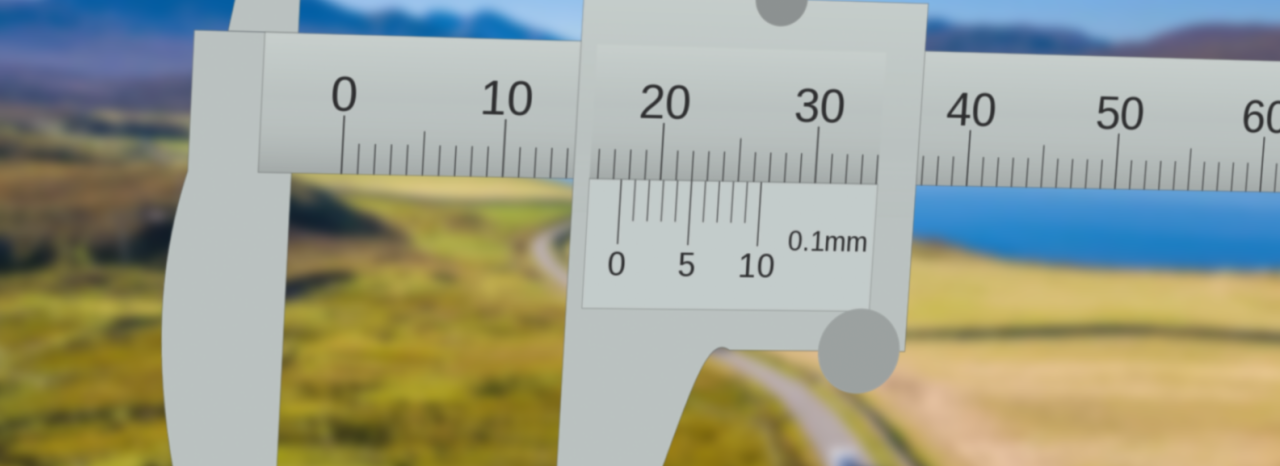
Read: 17.5 mm
